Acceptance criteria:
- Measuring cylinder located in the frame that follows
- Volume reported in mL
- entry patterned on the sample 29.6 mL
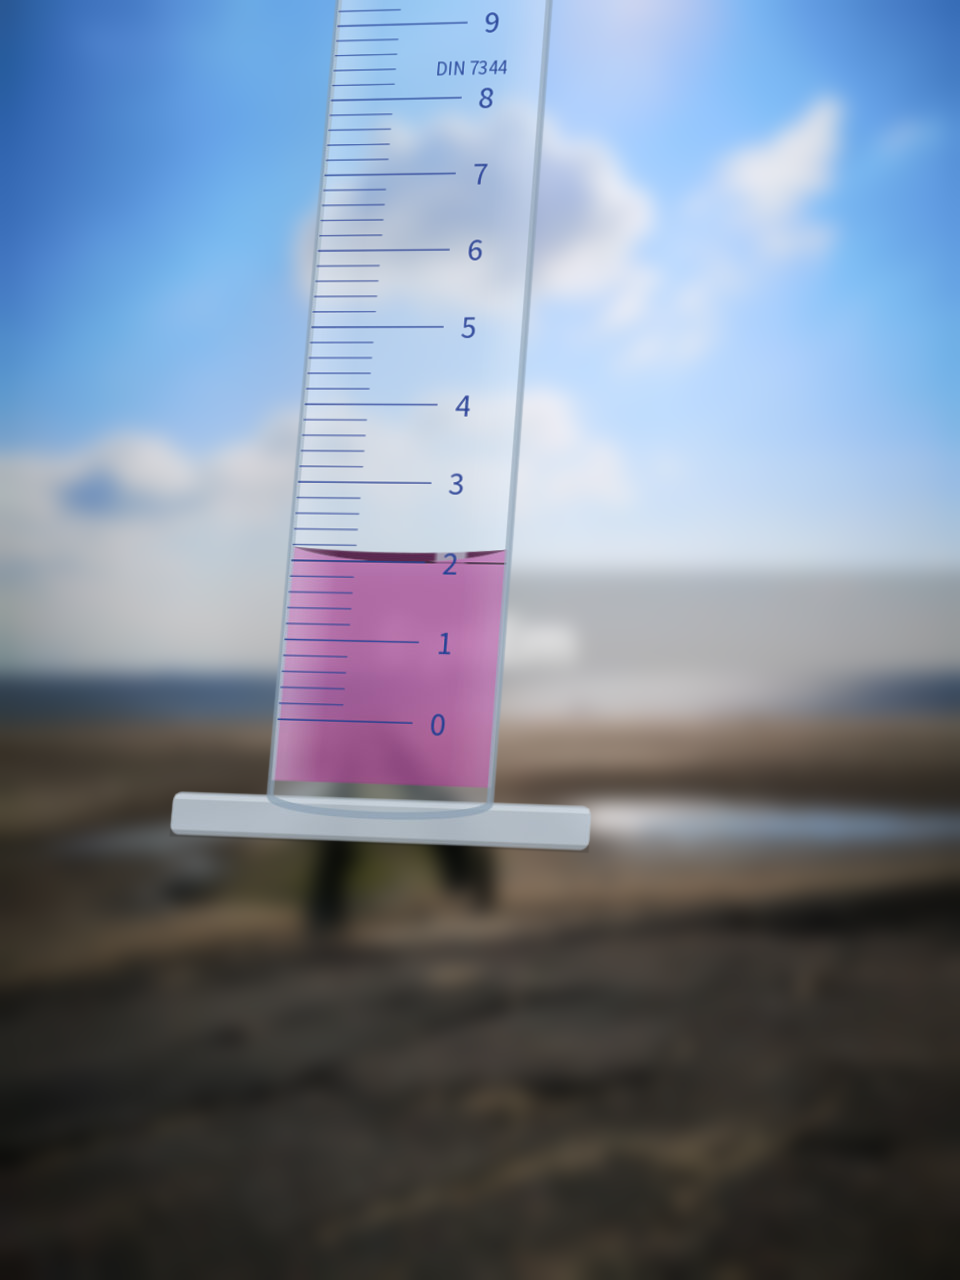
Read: 2 mL
